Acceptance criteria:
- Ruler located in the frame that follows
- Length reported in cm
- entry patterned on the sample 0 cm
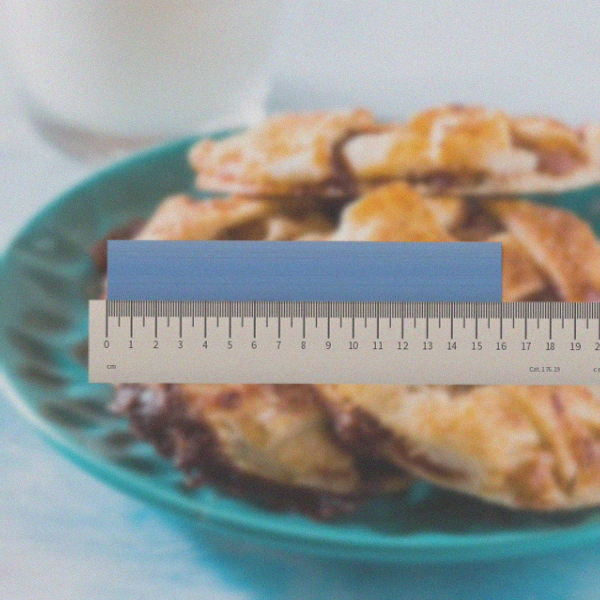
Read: 16 cm
